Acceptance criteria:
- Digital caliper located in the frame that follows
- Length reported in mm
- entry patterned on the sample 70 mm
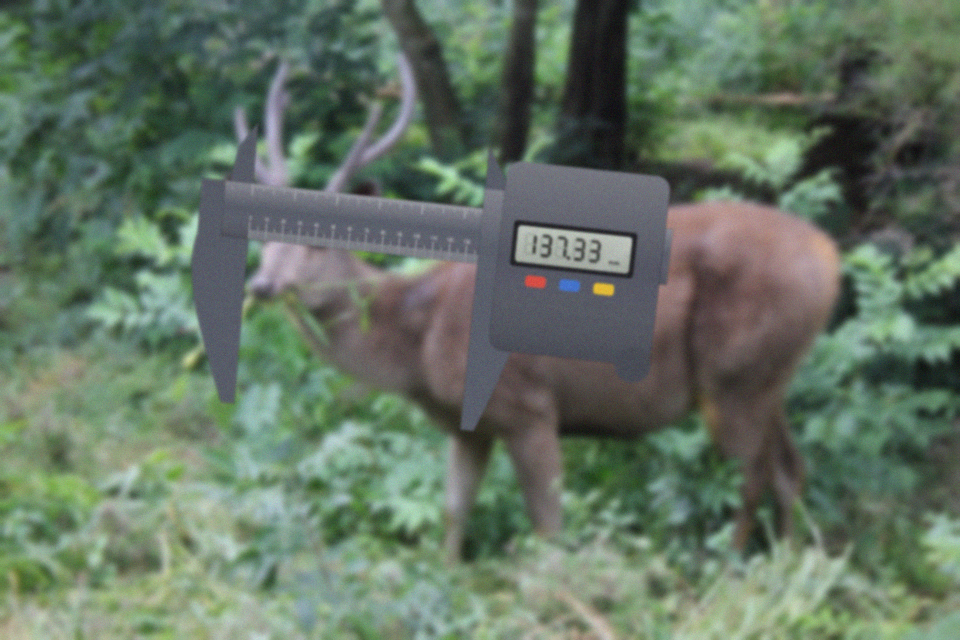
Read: 137.33 mm
